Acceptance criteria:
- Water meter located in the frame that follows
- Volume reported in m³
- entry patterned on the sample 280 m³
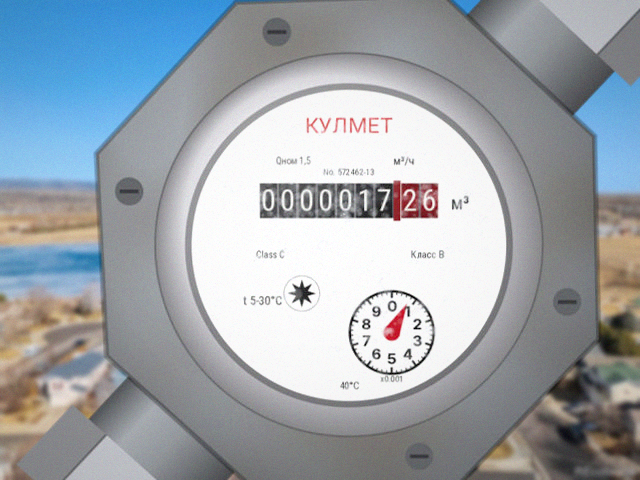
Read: 17.260 m³
